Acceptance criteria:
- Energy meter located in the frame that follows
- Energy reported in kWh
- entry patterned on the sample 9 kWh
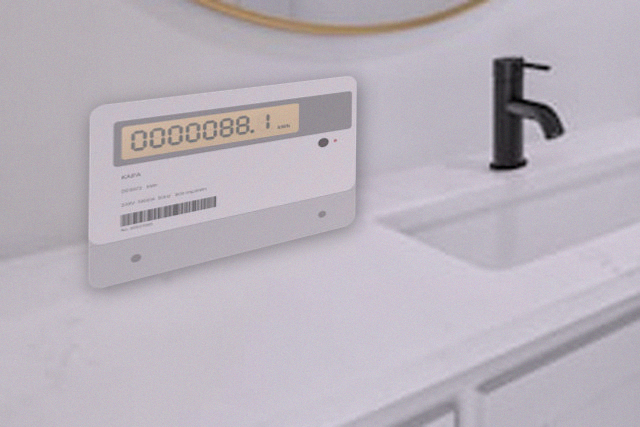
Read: 88.1 kWh
